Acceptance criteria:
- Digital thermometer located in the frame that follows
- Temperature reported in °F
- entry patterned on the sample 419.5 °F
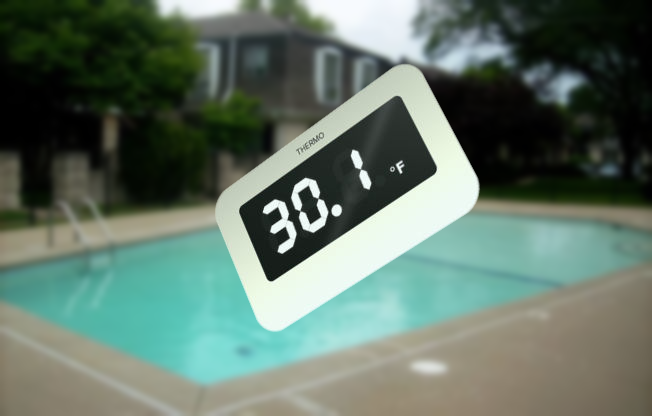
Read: 30.1 °F
